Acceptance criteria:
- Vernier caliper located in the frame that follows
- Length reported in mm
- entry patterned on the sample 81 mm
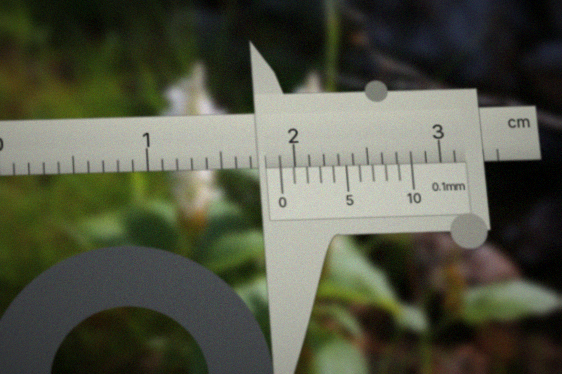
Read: 19.0 mm
